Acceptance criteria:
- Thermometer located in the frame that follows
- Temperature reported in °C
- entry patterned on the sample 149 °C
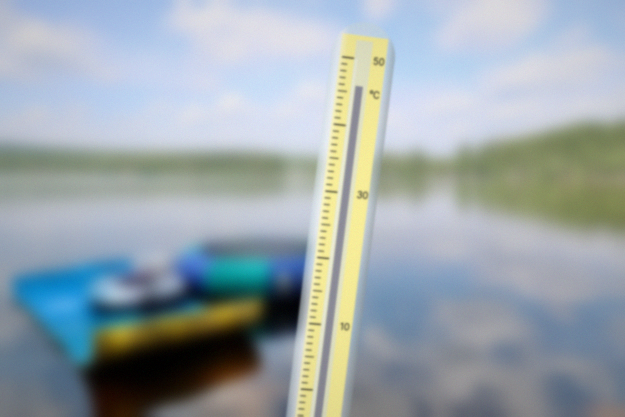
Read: 46 °C
